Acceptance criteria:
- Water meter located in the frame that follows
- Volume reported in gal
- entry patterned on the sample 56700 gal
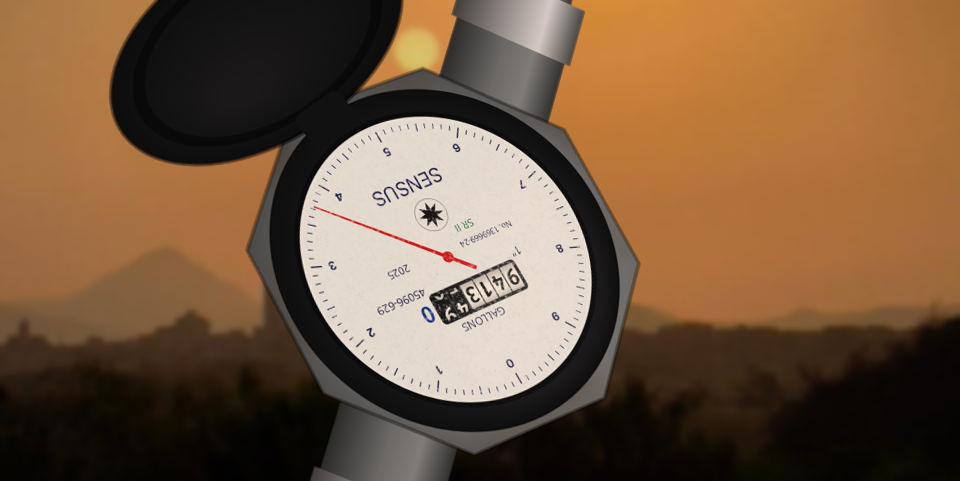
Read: 9413493.7 gal
